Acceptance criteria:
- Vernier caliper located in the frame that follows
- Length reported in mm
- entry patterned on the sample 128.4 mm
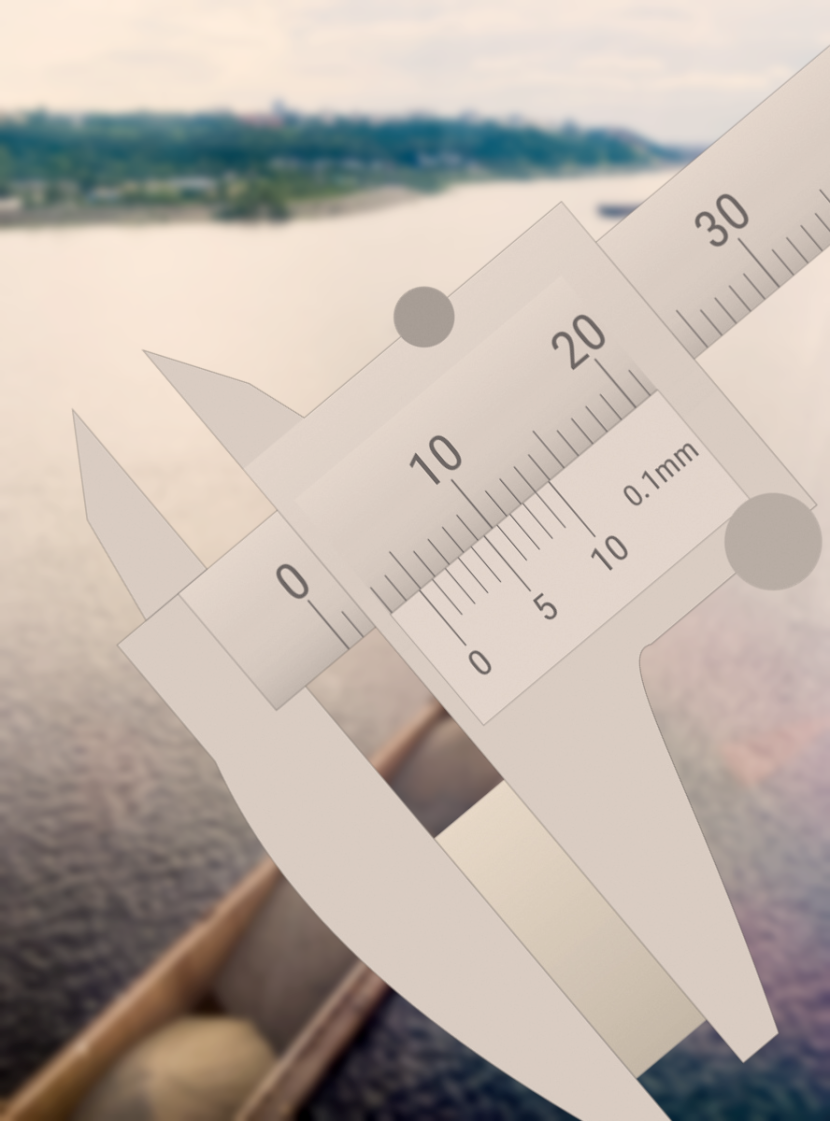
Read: 4.9 mm
